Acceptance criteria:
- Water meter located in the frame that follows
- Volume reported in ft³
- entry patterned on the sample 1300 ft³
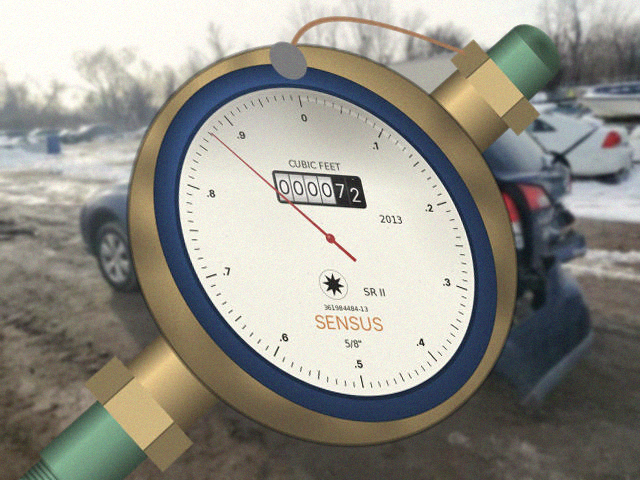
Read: 71.87 ft³
